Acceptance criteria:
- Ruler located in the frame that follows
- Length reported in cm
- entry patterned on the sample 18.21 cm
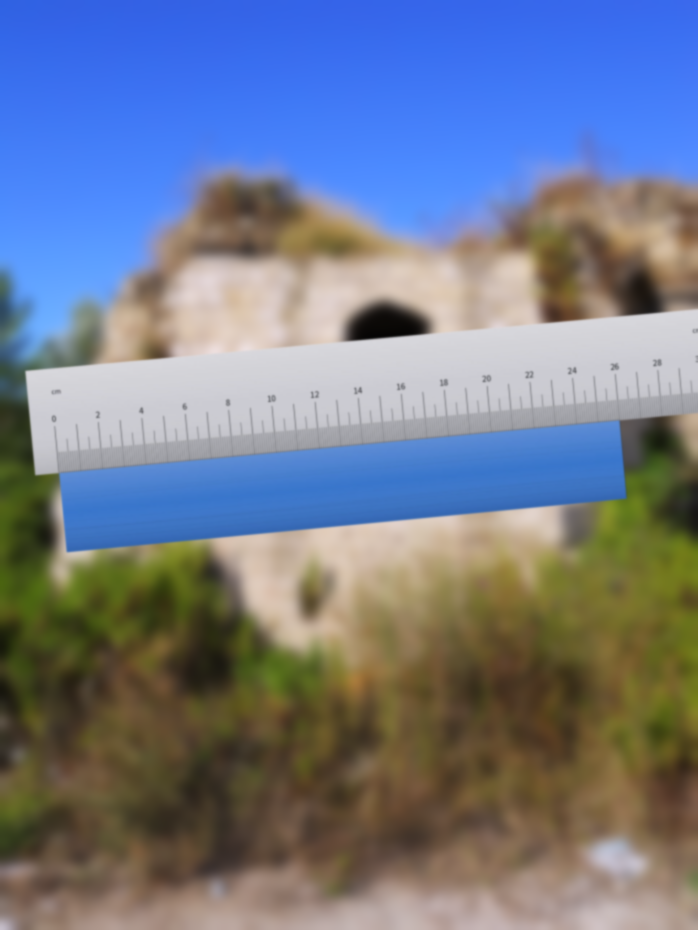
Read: 26 cm
